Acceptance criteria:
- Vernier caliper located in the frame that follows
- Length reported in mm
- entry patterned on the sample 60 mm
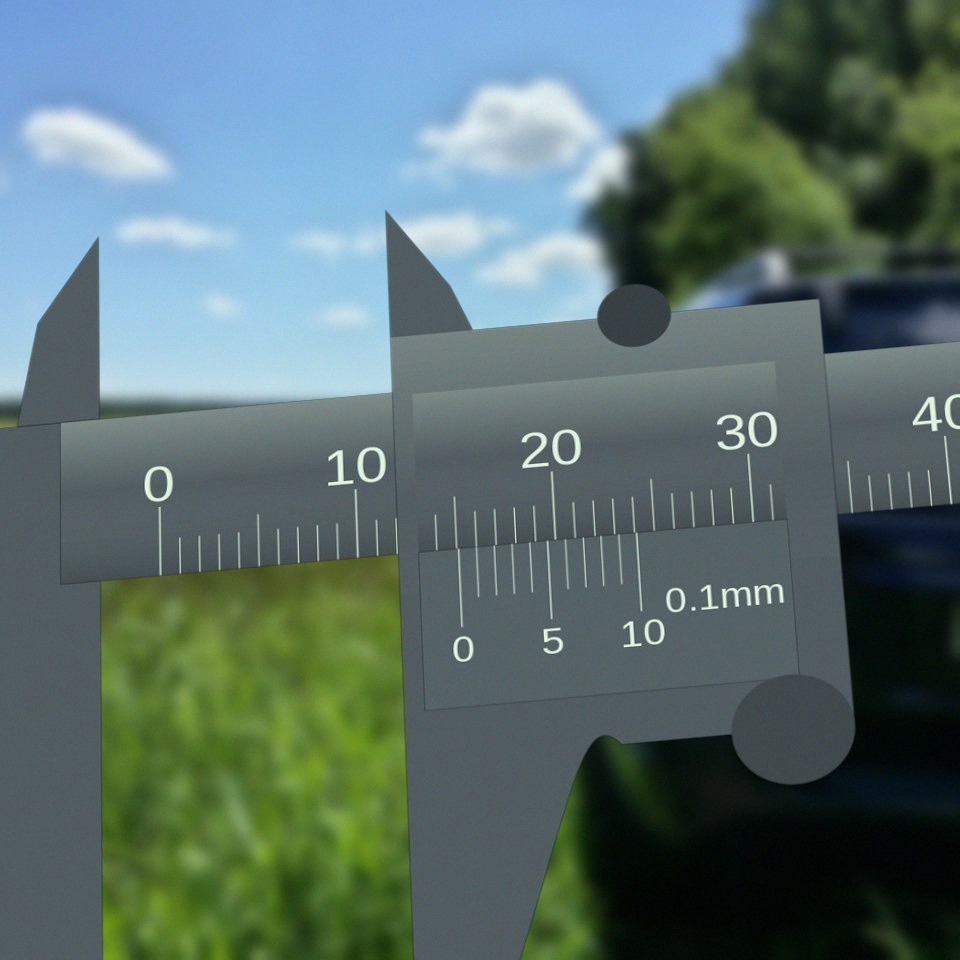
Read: 15.1 mm
